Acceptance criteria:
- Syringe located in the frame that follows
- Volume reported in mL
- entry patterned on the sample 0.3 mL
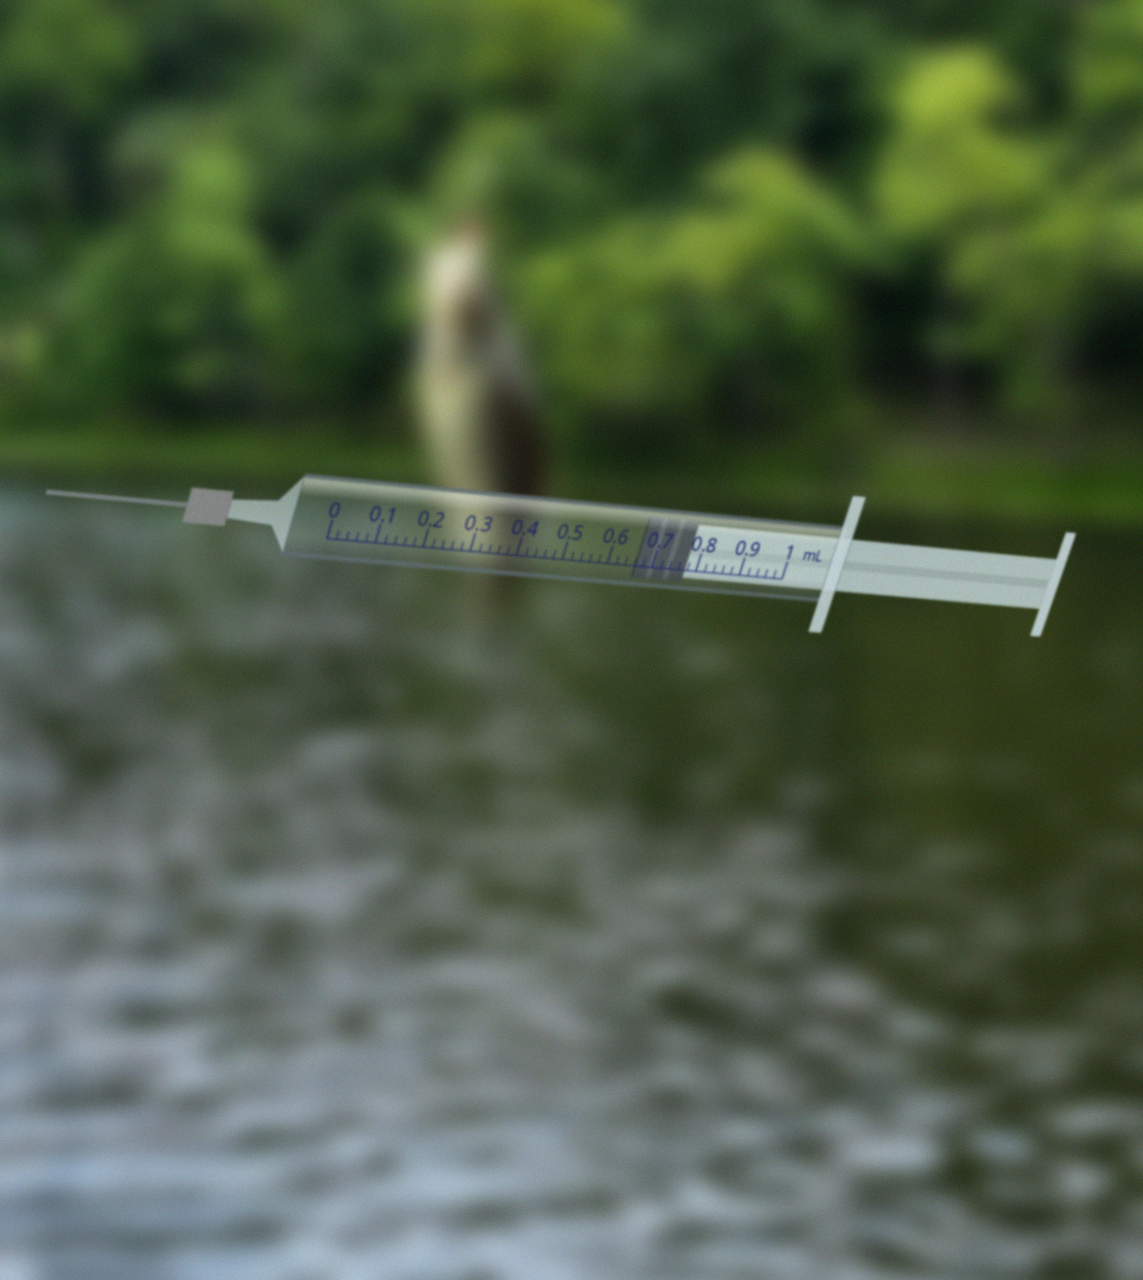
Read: 0.66 mL
